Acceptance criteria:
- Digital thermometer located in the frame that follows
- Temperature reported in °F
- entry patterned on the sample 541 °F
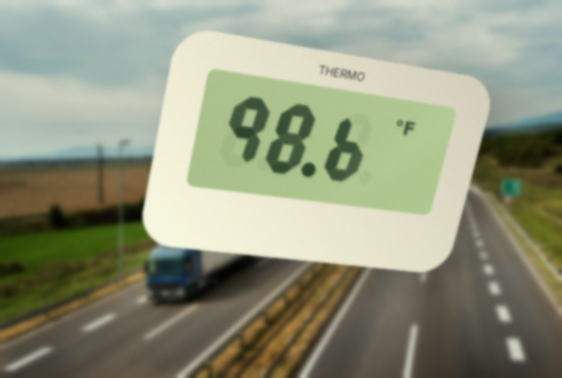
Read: 98.6 °F
